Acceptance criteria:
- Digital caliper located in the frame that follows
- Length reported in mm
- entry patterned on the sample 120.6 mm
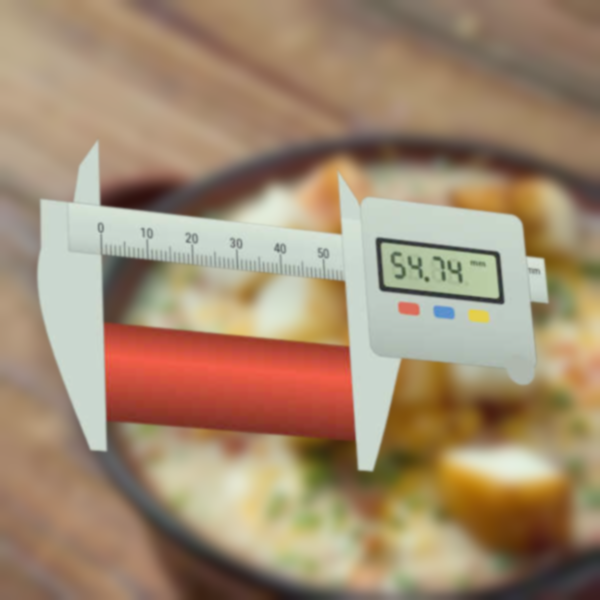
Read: 54.74 mm
